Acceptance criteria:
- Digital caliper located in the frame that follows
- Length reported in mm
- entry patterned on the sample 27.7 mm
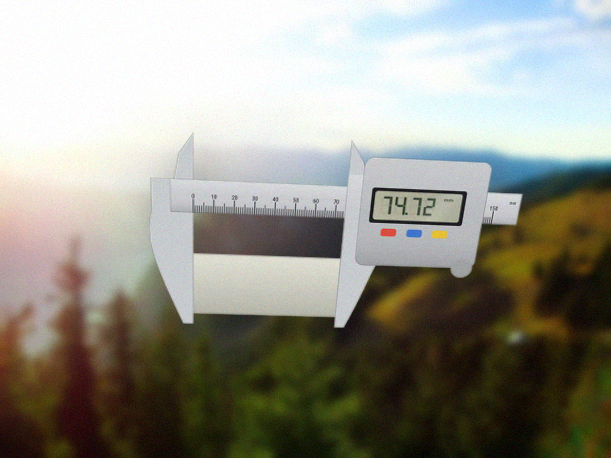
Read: 74.72 mm
